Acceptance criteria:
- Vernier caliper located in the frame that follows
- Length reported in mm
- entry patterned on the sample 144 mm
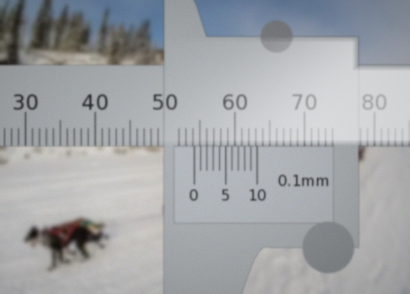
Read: 54.2 mm
